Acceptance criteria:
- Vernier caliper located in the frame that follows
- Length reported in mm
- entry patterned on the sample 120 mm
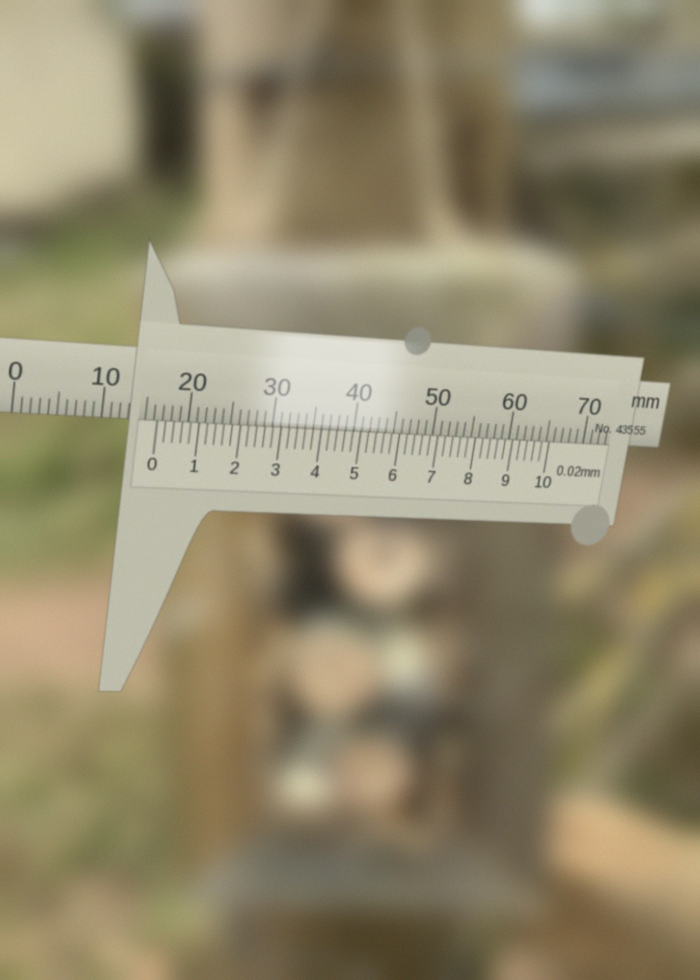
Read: 16.4 mm
